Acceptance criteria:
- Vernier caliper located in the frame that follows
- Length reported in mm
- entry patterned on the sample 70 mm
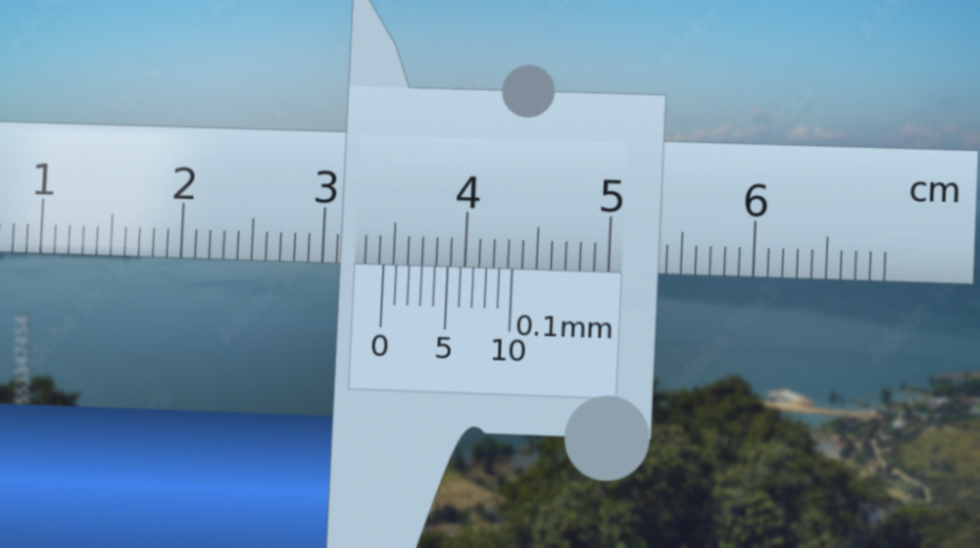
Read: 34.3 mm
